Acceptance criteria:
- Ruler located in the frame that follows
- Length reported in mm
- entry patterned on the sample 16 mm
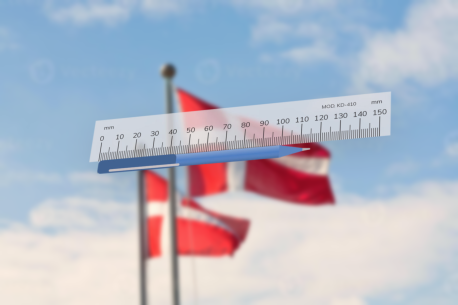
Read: 115 mm
